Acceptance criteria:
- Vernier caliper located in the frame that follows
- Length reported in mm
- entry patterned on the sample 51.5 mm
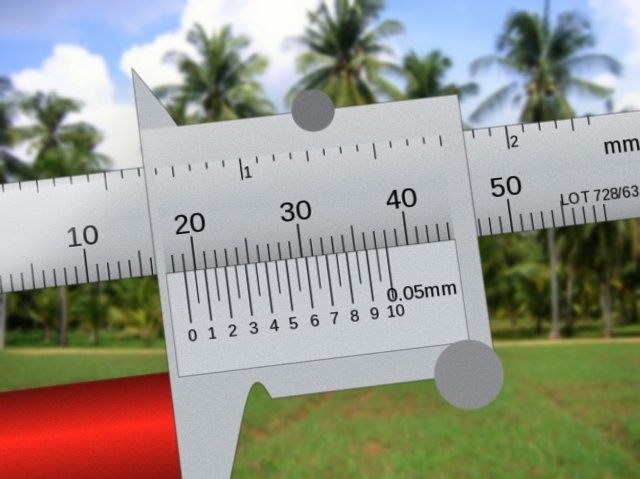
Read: 19.0 mm
